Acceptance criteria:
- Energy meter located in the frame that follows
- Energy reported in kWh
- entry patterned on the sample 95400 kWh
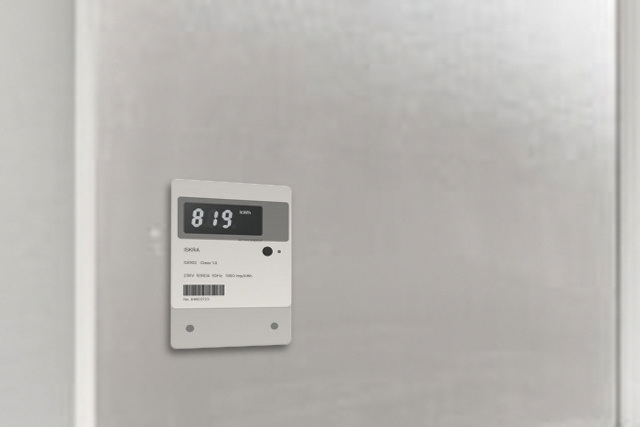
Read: 819 kWh
